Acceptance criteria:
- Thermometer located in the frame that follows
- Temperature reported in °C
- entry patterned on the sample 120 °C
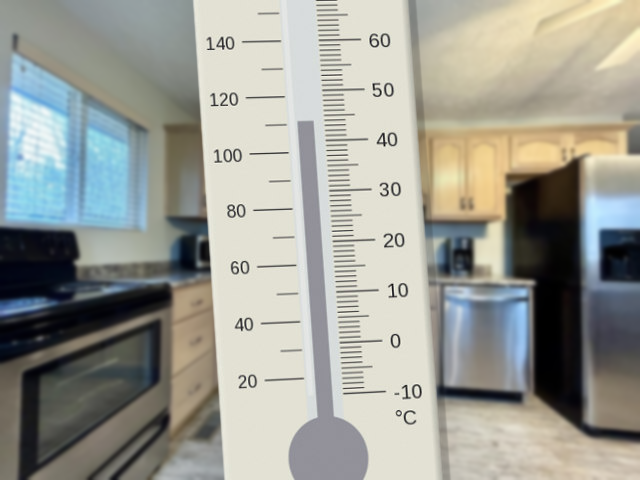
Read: 44 °C
